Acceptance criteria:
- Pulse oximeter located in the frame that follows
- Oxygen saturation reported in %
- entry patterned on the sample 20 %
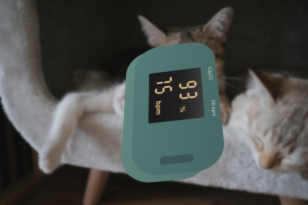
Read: 93 %
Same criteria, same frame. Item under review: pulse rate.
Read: 75 bpm
